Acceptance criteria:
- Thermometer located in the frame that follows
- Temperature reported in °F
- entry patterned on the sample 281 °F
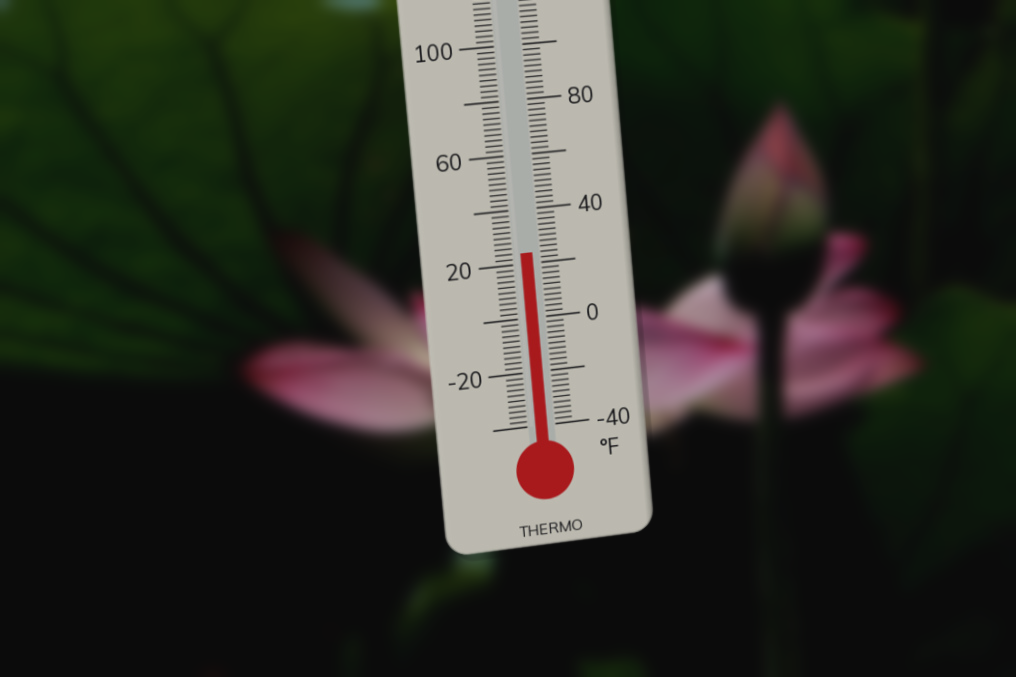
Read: 24 °F
